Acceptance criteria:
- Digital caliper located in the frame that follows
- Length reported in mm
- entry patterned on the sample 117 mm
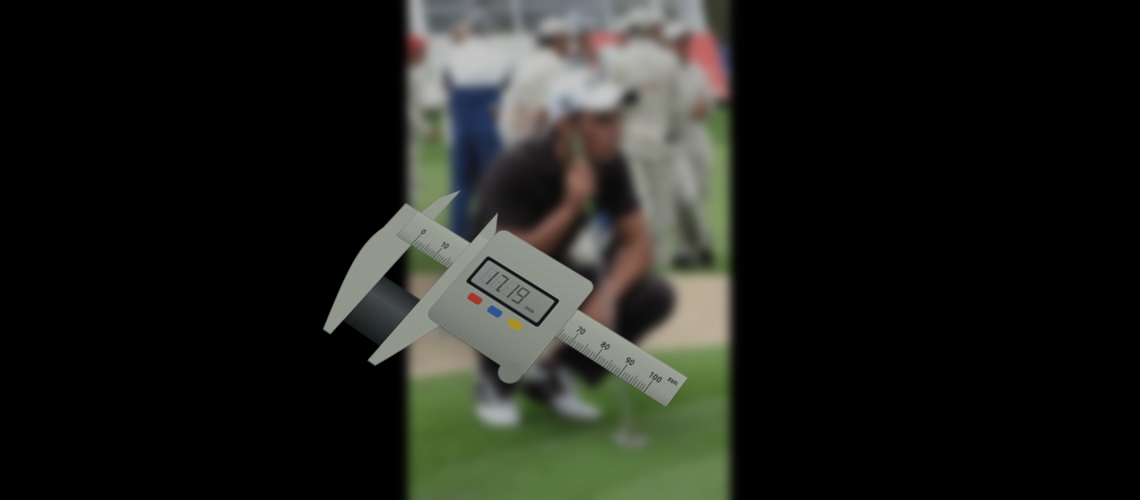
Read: 17.19 mm
